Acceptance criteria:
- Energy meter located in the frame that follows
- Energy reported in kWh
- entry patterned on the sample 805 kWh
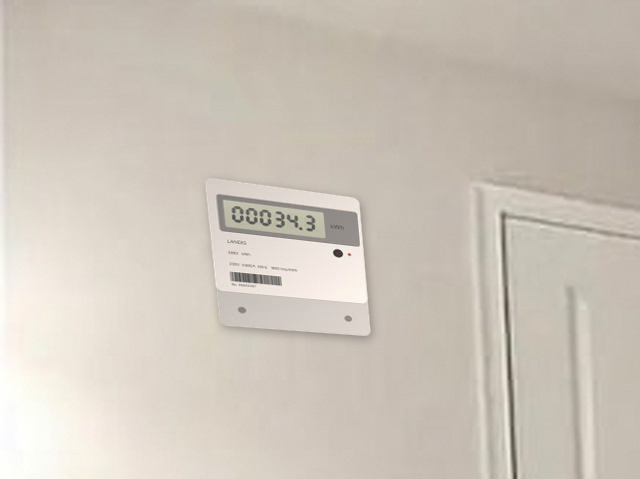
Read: 34.3 kWh
